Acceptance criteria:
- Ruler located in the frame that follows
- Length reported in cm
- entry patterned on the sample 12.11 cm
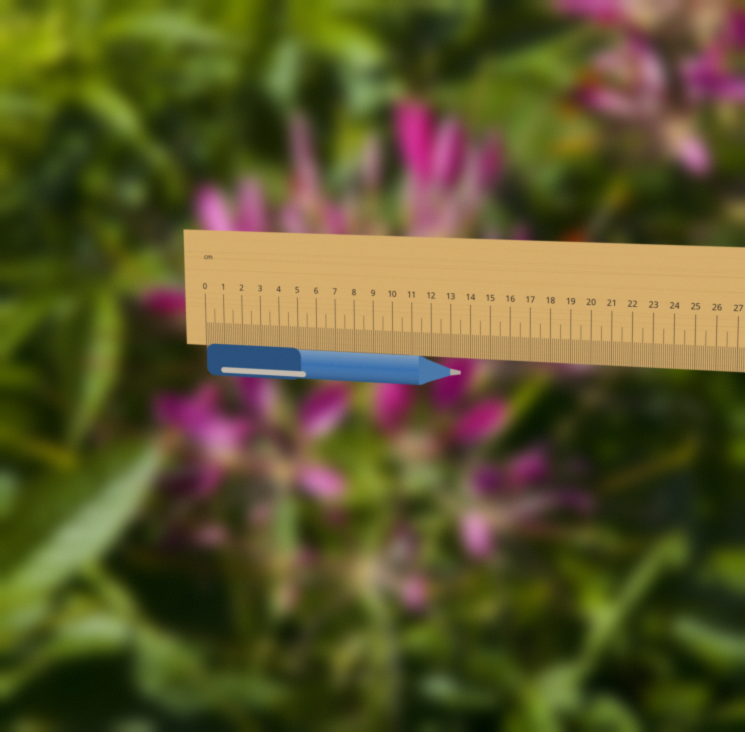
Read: 13.5 cm
